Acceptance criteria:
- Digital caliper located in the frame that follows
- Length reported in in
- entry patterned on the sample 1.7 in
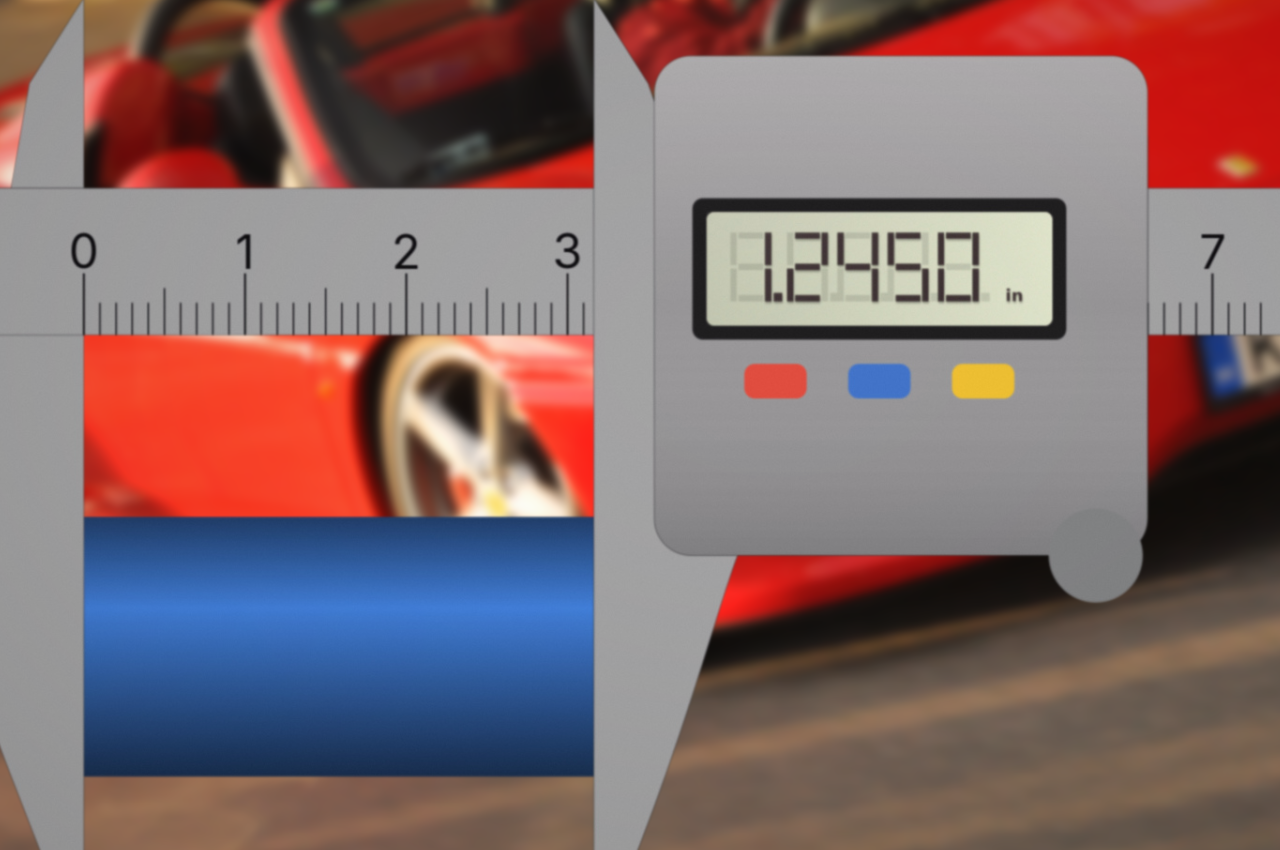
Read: 1.2450 in
